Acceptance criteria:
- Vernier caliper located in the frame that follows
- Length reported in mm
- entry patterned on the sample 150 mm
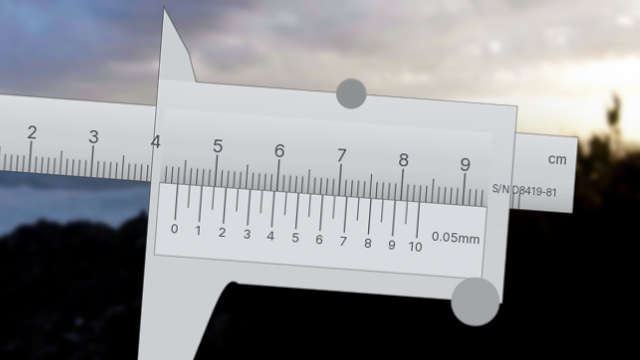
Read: 44.0 mm
